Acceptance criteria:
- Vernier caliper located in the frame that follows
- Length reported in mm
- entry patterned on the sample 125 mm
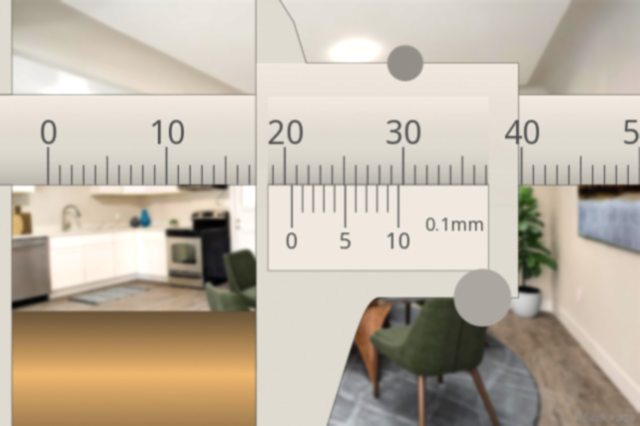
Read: 20.6 mm
